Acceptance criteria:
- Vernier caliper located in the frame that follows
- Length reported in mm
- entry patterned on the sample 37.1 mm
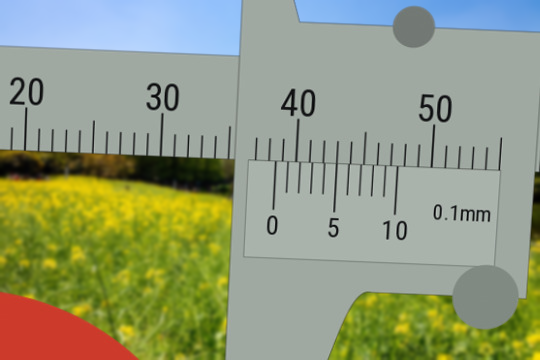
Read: 38.5 mm
